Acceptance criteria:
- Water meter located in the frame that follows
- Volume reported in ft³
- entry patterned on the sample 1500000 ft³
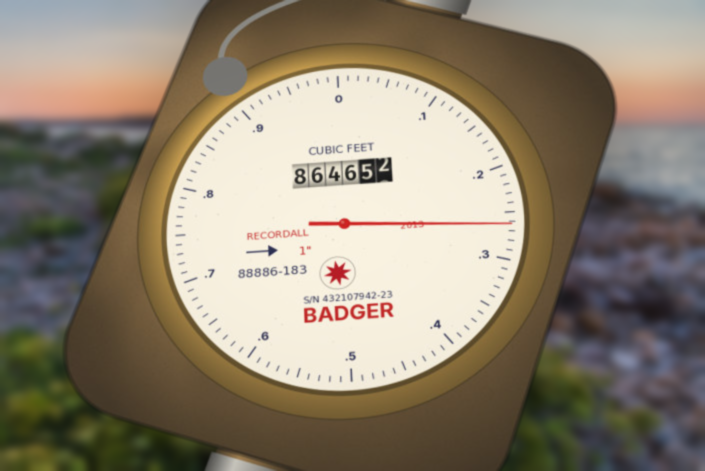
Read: 864652.26 ft³
